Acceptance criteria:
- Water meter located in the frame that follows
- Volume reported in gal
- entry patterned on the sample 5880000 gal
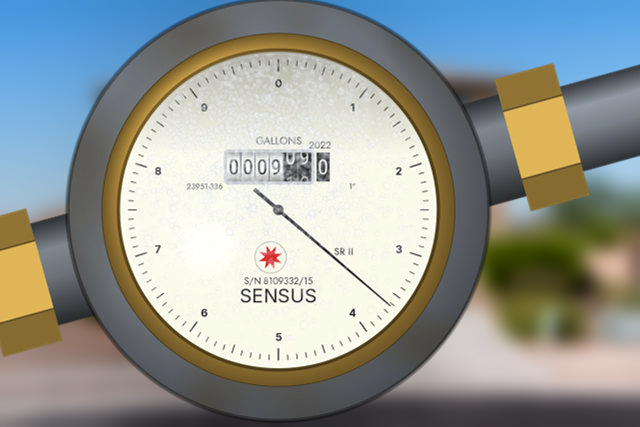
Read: 9093.6 gal
